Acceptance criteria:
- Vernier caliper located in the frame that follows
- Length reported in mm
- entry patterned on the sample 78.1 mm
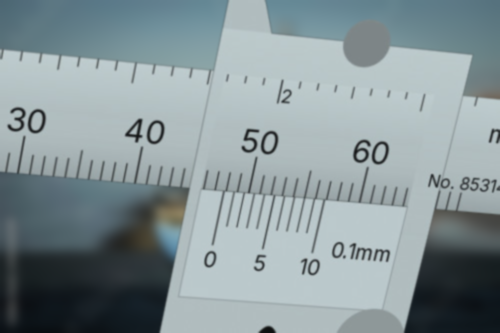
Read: 47.8 mm
